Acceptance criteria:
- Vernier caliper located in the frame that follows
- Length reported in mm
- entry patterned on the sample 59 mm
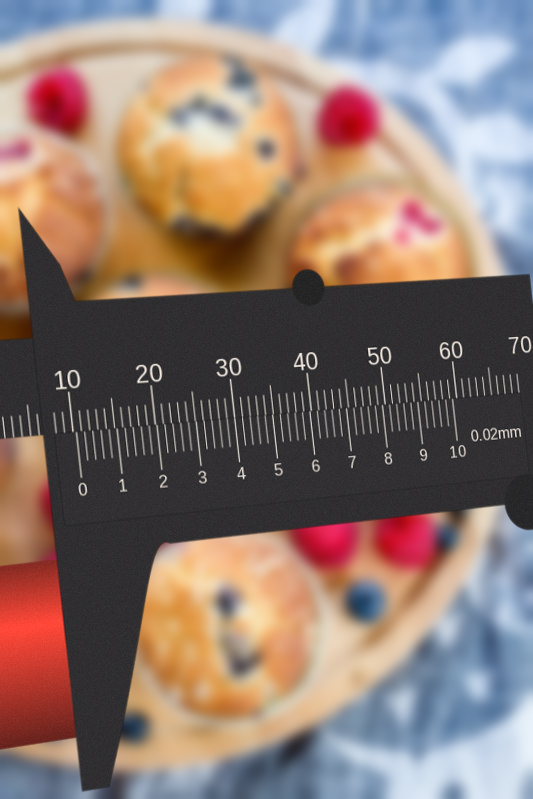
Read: 10.4 mm
